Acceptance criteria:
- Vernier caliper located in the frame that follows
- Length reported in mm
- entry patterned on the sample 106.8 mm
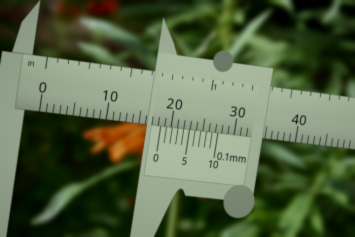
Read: 18.4 mm
